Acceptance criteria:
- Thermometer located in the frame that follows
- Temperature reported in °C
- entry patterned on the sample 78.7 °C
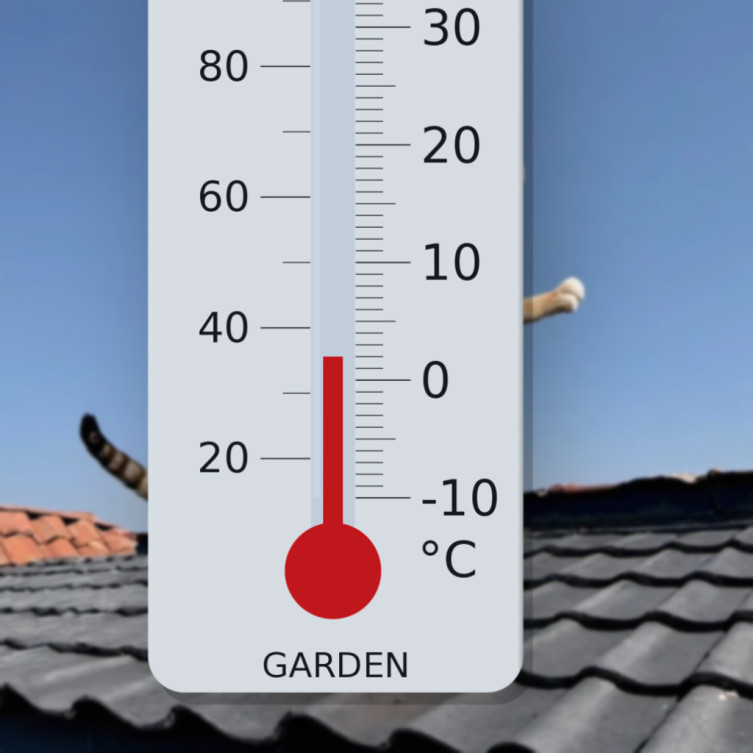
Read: 2 °C
